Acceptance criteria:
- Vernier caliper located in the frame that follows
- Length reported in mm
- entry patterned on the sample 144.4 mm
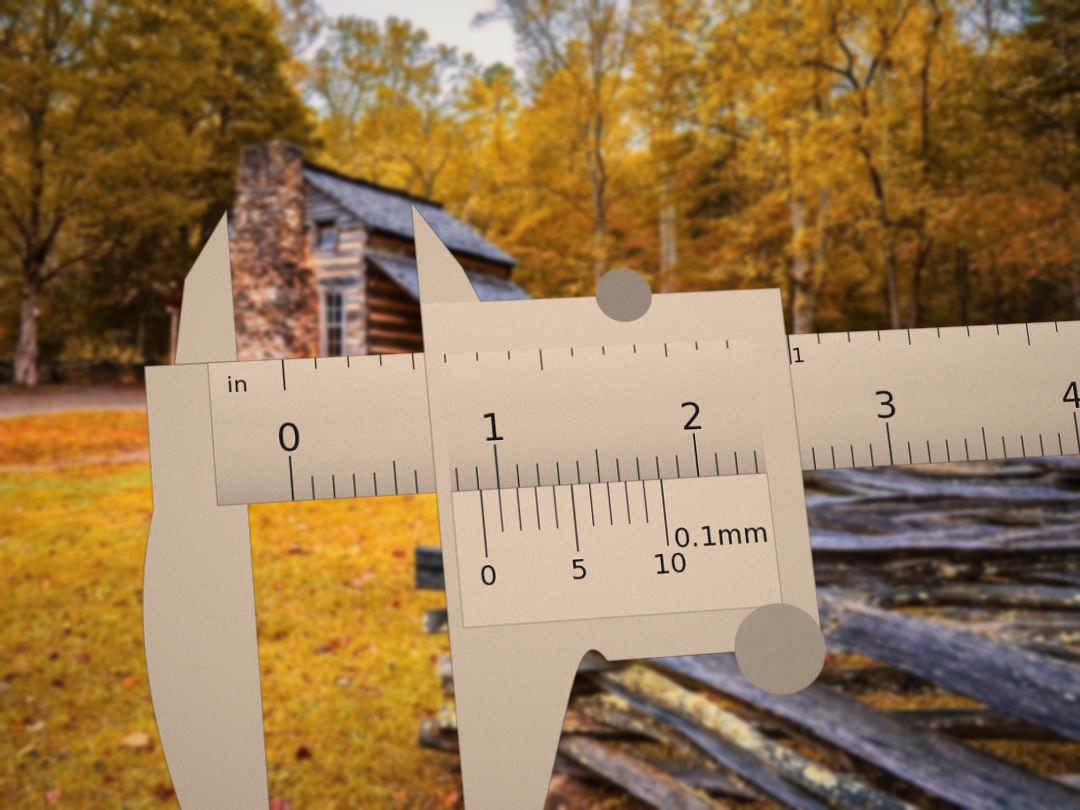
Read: 9.1 mm
